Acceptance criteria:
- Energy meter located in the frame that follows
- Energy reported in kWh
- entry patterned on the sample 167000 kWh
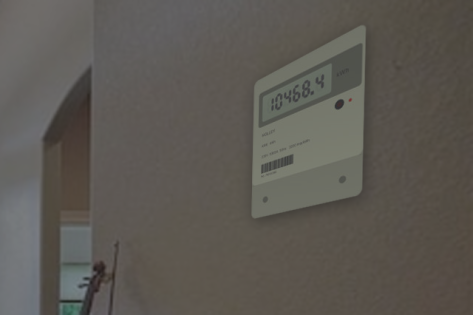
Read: 10468.4 kWh
